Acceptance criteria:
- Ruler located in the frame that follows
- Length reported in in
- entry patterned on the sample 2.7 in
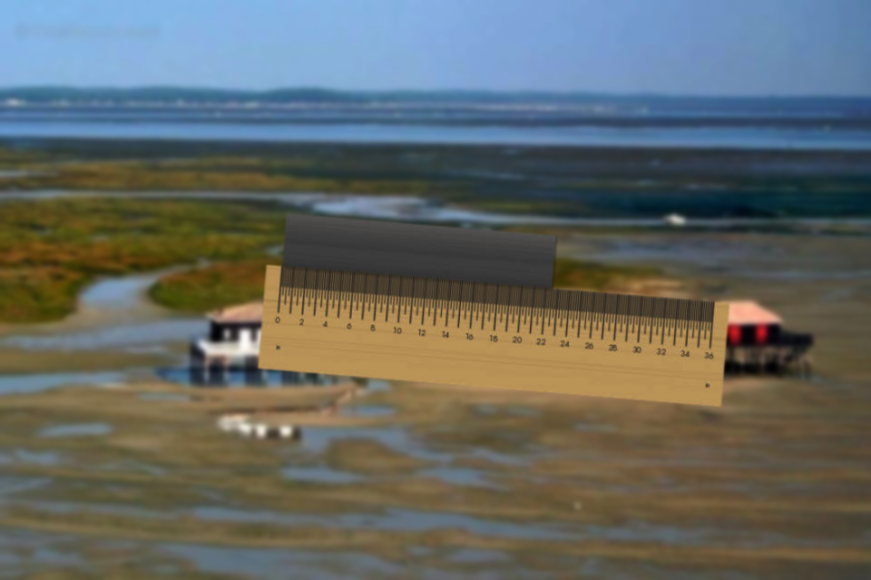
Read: 22.5 in
